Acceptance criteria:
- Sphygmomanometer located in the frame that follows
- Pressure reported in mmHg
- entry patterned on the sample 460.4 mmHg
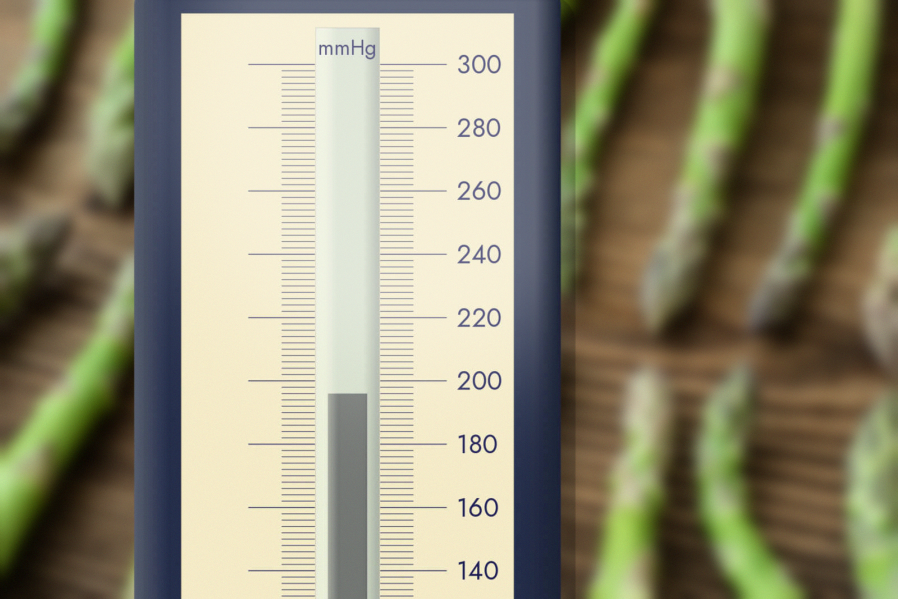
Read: 196 mmHg
